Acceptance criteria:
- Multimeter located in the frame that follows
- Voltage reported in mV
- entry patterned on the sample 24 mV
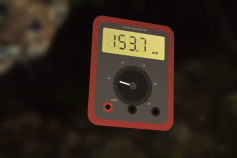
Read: 153.7 mV
